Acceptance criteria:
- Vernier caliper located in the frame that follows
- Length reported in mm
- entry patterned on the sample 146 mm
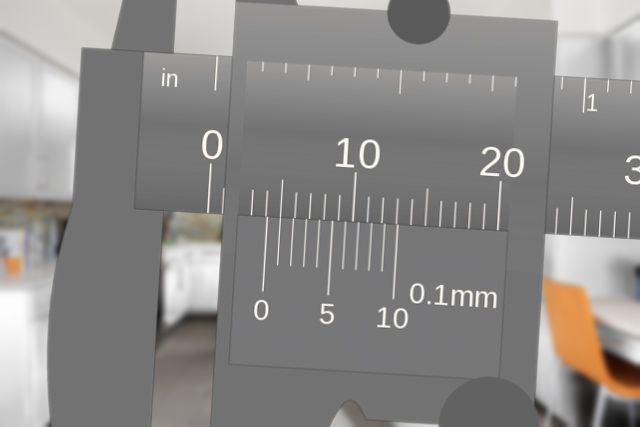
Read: 4.1 mm
